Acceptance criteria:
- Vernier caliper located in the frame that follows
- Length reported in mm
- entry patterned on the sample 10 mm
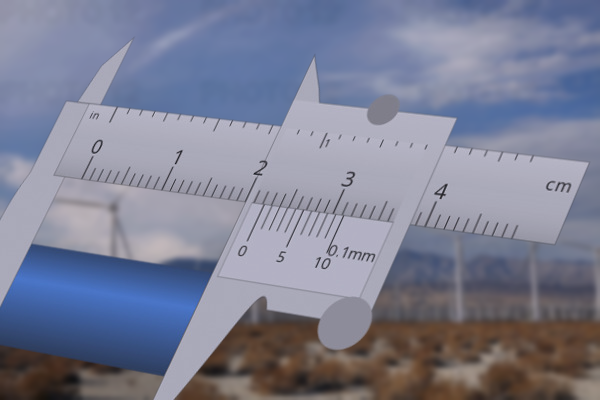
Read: 22.2 mm
